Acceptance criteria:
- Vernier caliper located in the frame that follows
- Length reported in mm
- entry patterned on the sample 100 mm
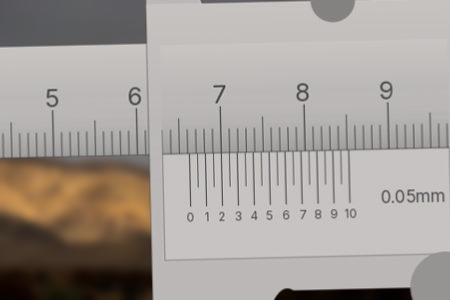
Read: 66.2 mm
